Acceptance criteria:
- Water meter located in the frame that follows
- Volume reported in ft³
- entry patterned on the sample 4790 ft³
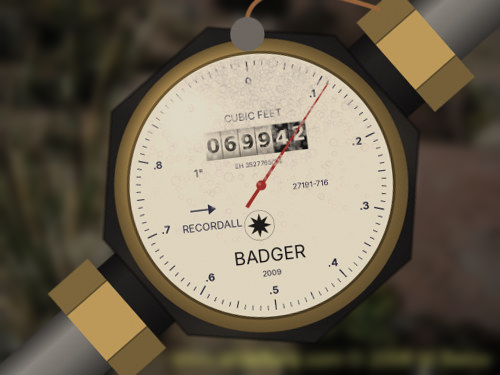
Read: 69942.11 ft³
